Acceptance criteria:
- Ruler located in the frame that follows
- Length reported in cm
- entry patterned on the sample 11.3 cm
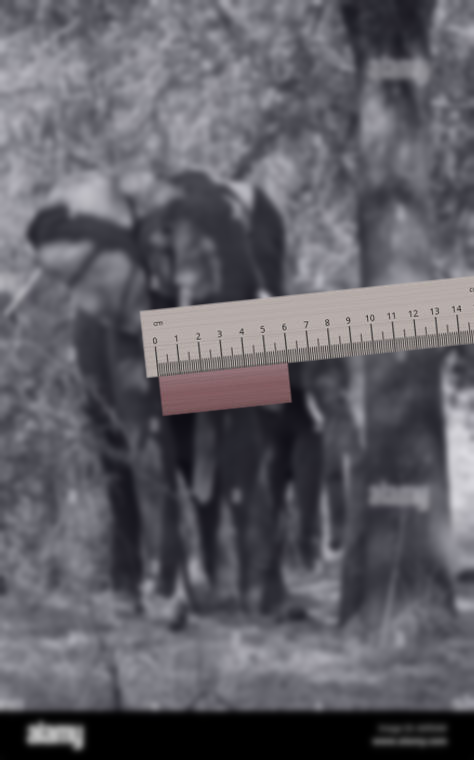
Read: 6 cm
